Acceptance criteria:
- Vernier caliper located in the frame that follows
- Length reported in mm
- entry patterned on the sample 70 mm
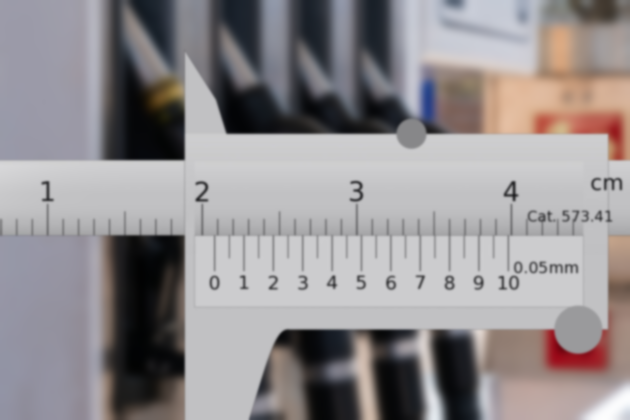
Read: 20.8 mm
